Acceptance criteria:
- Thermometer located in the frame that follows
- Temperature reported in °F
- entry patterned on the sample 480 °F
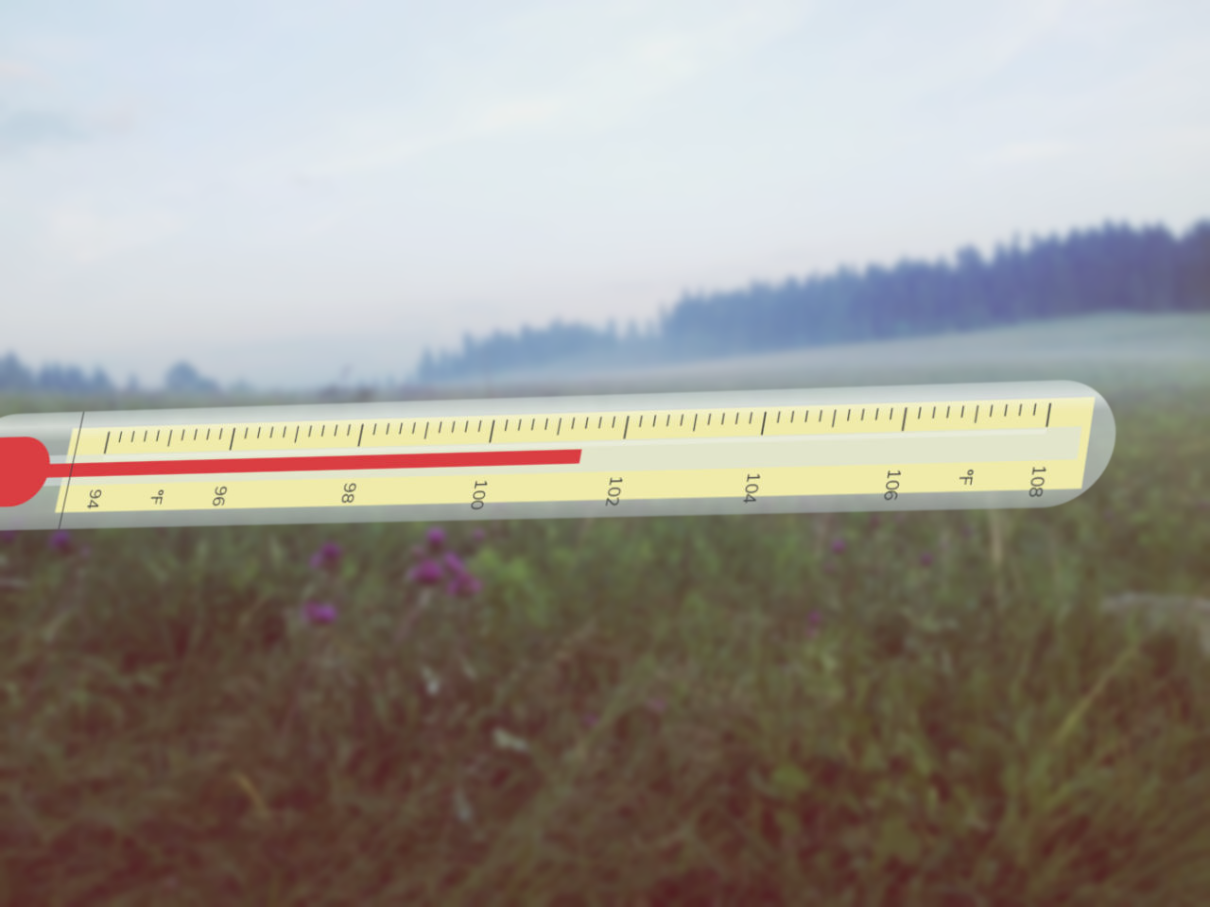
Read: 101.4 °F
